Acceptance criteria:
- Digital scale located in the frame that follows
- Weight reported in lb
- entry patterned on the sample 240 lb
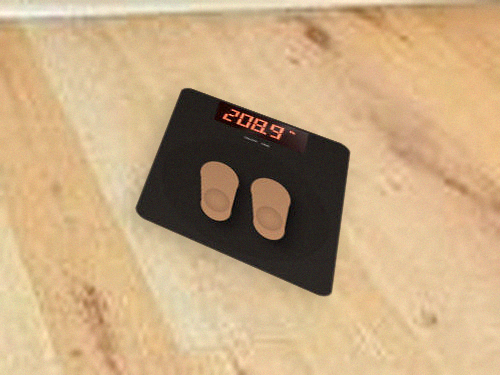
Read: 208.9 lb
